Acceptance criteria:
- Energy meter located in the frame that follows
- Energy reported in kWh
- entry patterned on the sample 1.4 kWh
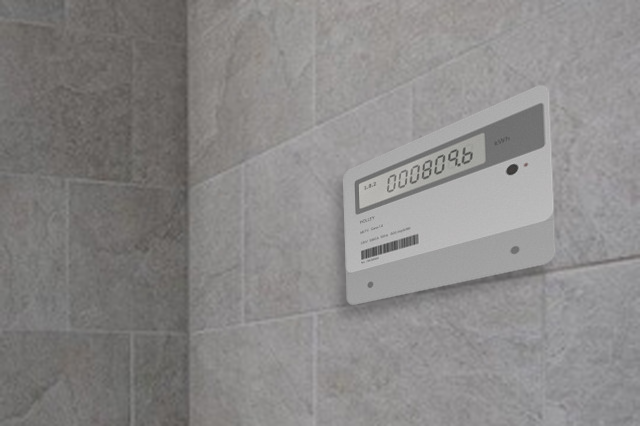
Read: 809.6 kWh
